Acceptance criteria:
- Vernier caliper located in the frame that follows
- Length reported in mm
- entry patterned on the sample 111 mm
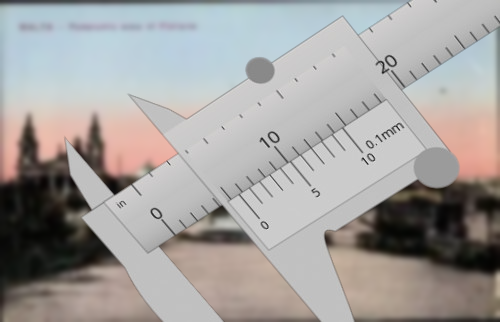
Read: 5.7 mm
